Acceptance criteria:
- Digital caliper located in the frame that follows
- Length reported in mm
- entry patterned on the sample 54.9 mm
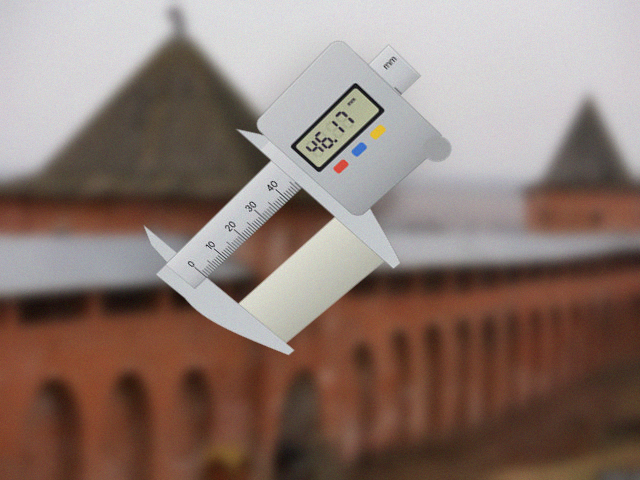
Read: 46.17 mm
